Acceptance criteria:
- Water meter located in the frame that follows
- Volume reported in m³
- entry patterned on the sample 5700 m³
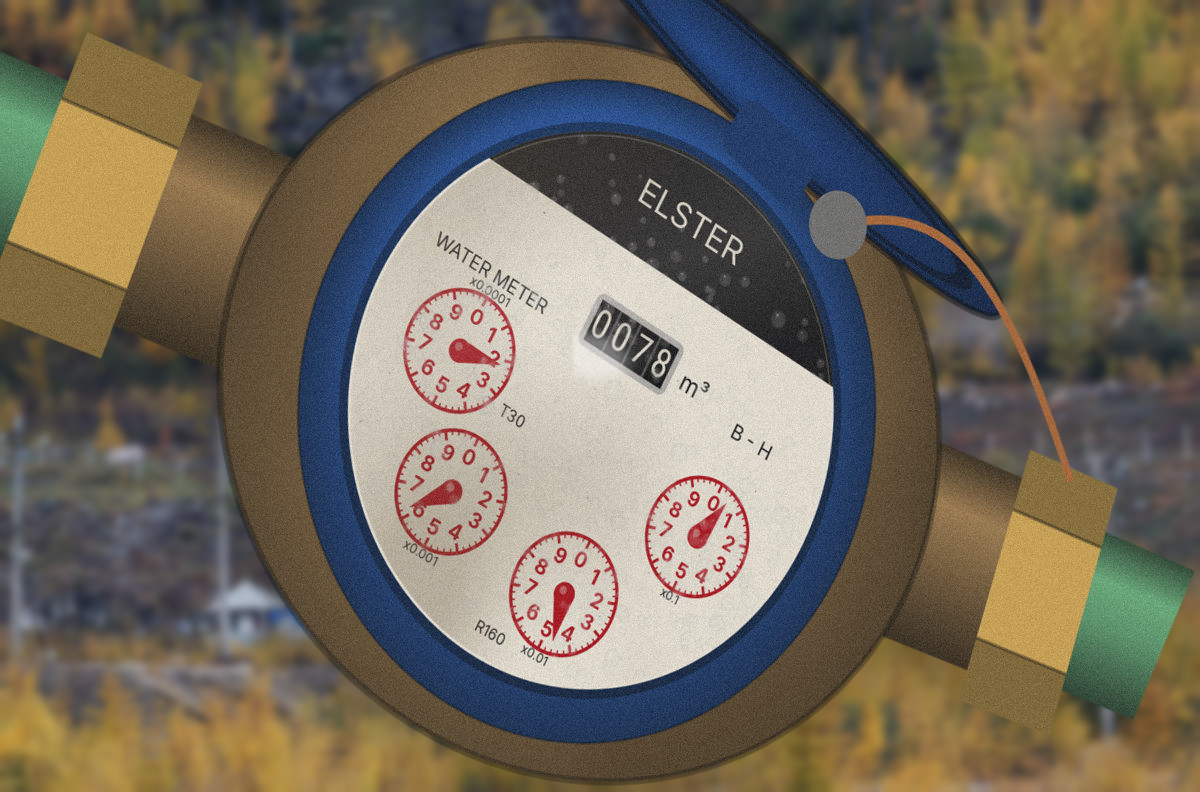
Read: 78.0462 m³
